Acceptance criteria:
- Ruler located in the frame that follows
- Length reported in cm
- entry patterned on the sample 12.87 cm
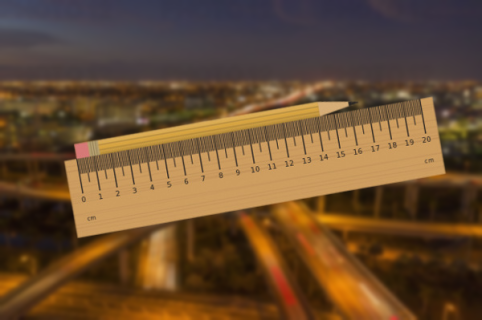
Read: 16.5 cm
